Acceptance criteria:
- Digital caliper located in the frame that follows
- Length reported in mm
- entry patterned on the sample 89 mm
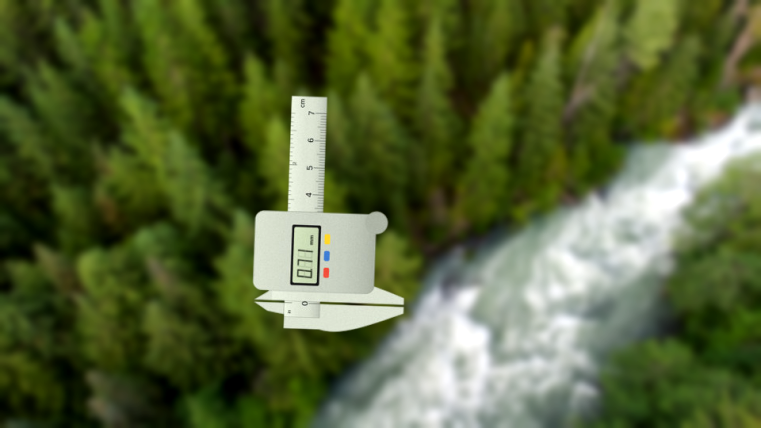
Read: 0.71 mm
